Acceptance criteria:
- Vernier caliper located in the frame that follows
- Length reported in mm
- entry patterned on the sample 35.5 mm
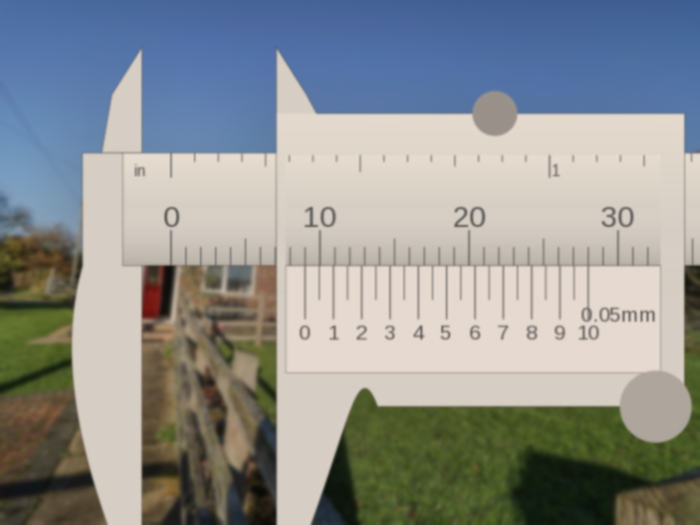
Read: 9.0 mm
